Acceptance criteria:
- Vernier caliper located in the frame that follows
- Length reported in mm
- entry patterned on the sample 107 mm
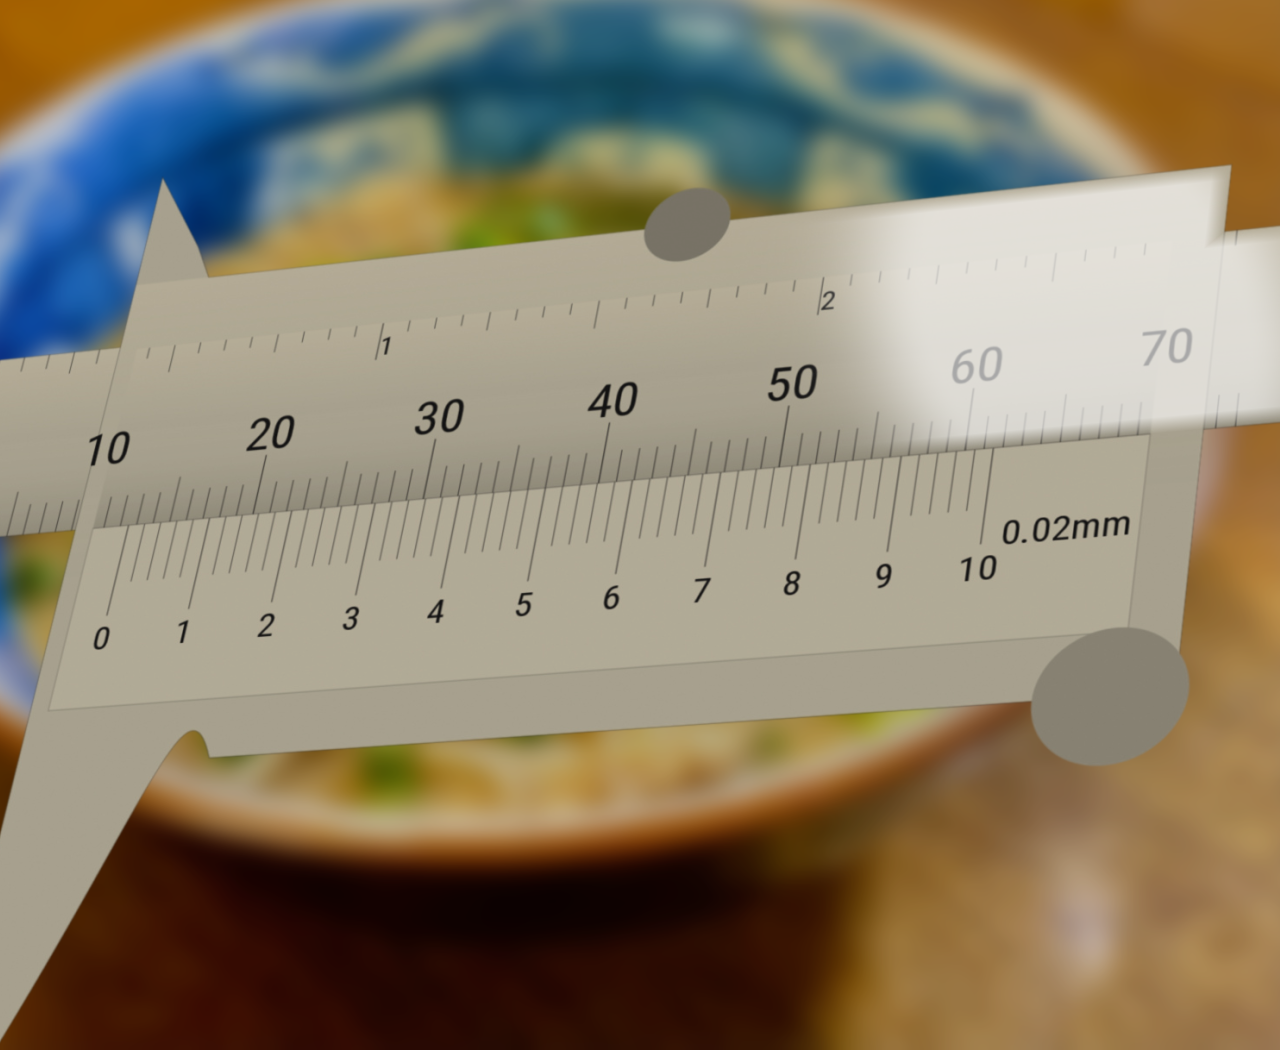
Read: 12.5 mm
